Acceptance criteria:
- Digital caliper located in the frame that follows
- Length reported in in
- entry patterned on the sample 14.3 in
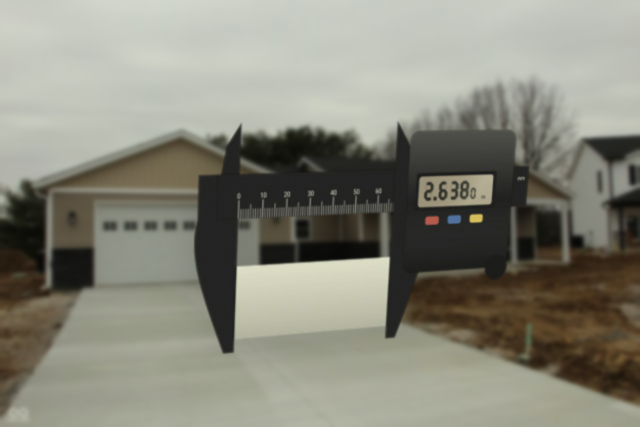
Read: 2.6380 in
